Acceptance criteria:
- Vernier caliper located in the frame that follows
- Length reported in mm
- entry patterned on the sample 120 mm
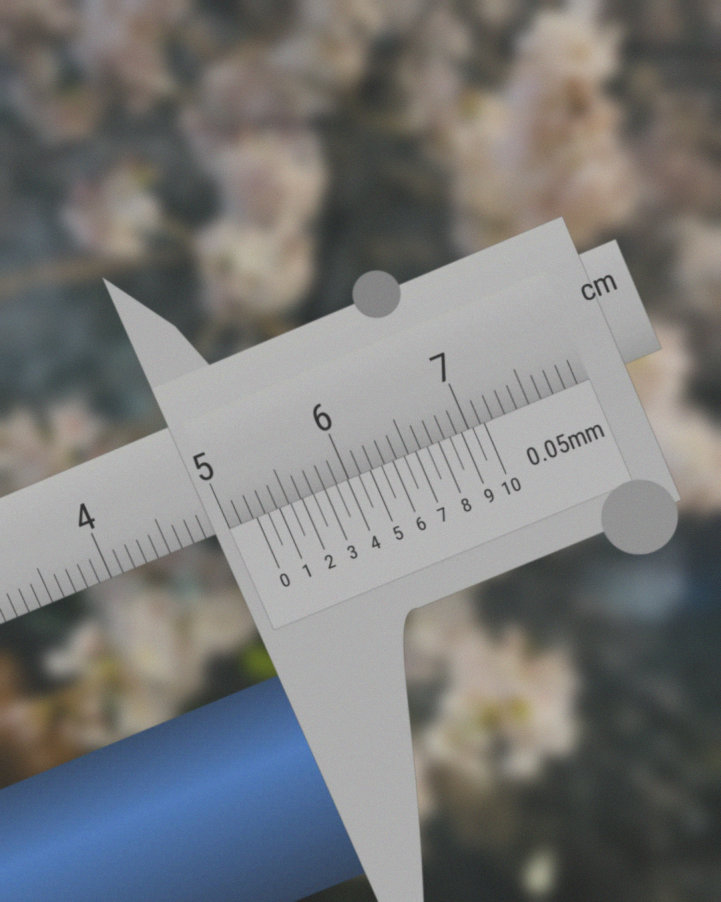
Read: 52.3 mm
